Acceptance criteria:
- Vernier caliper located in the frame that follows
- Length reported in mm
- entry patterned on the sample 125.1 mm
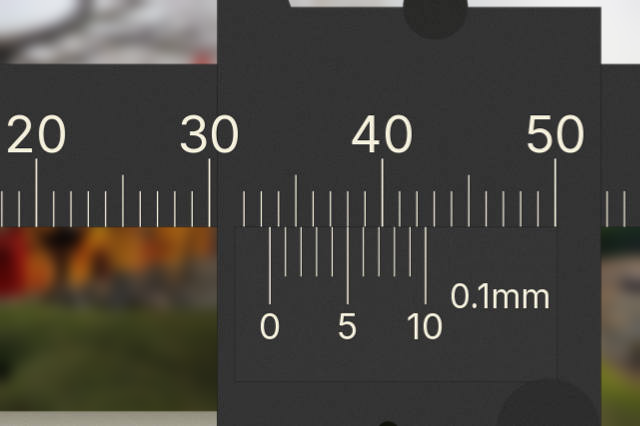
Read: 33.5 mm
